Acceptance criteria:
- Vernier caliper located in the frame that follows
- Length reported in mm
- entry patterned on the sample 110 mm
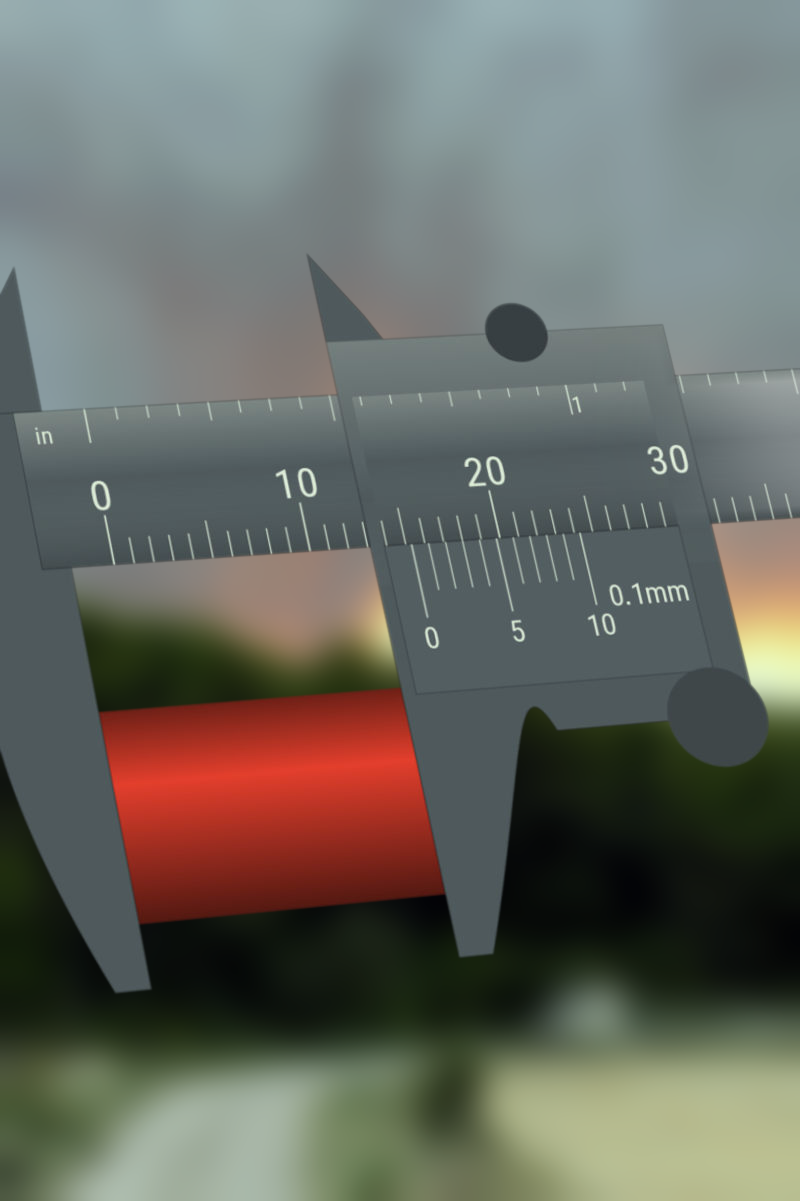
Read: 15.3 mm
